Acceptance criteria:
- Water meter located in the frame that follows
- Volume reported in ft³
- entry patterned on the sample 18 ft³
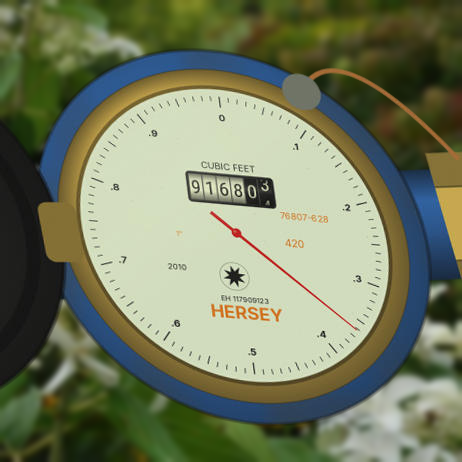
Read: 916803.36 ft³
